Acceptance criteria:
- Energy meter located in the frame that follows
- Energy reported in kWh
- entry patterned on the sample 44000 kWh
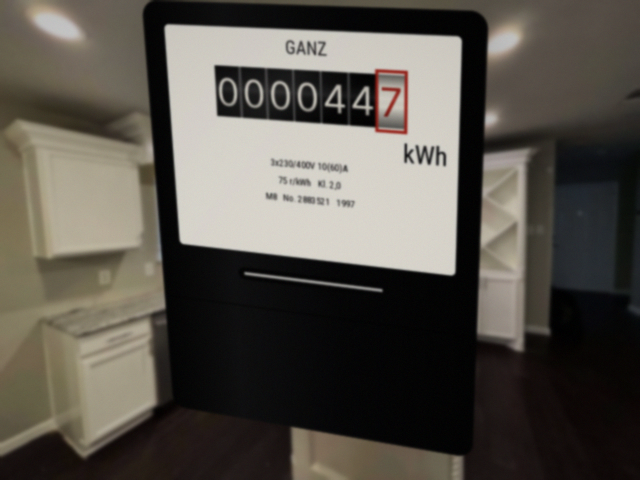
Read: 44.7 kWh
